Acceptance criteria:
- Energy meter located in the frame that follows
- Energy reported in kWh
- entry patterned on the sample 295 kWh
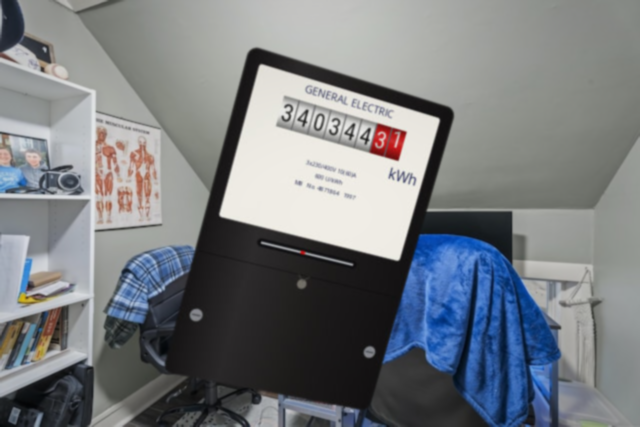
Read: 340344.31 kWh
